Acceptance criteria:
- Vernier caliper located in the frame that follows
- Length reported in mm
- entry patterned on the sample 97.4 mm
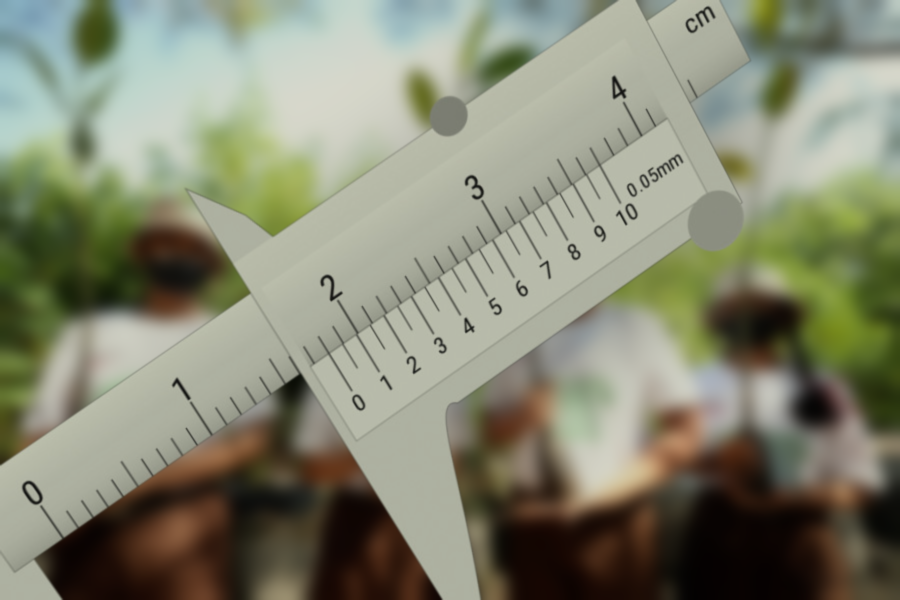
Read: 18.0 mm
